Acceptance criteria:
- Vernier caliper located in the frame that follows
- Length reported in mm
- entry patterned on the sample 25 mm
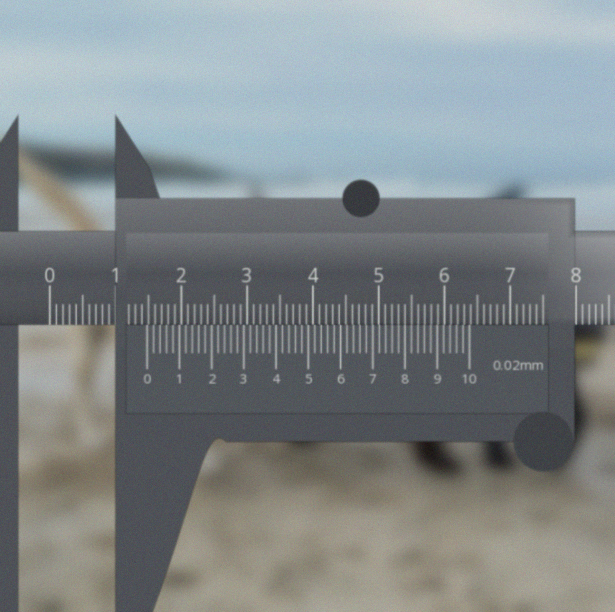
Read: 14.8 mm
